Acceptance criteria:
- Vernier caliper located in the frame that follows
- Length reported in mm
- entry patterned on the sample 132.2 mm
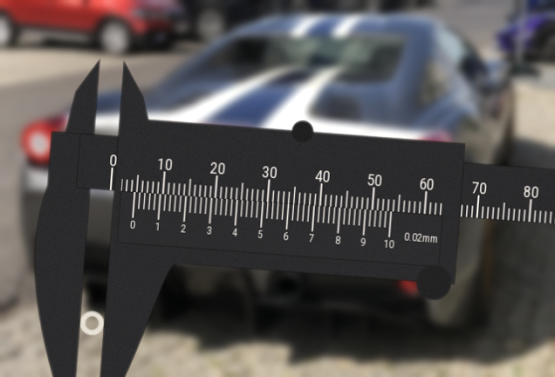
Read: 4.6 mm
